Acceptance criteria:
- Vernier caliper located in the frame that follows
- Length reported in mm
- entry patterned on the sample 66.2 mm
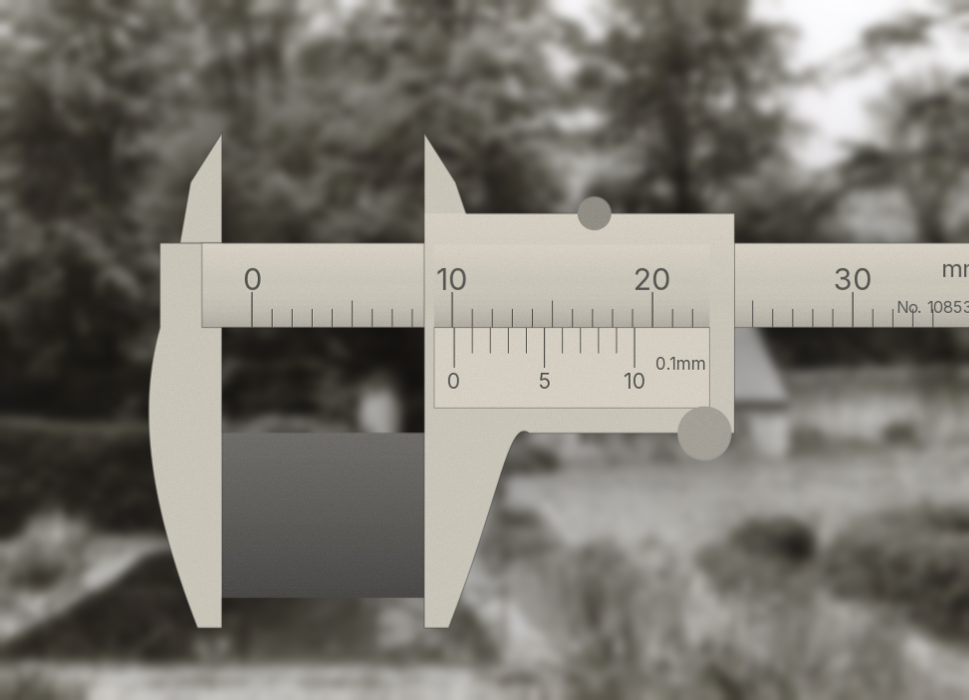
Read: 10.1 mm
